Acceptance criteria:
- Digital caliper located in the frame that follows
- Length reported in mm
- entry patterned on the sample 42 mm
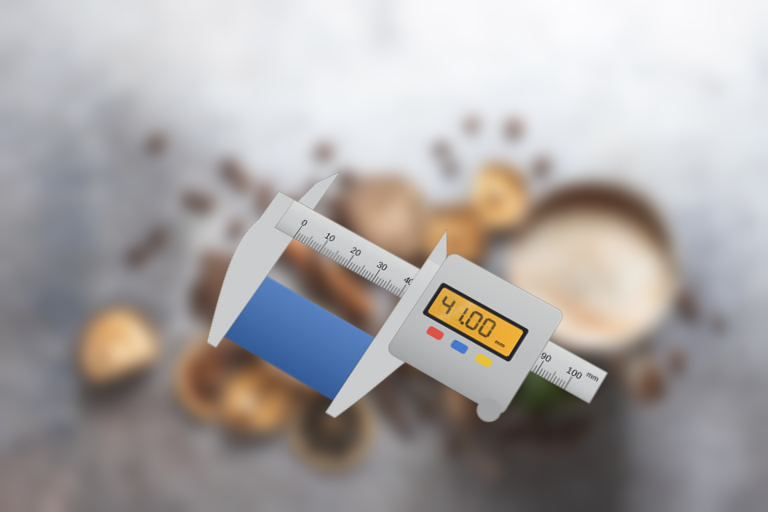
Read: 41.00 mm
